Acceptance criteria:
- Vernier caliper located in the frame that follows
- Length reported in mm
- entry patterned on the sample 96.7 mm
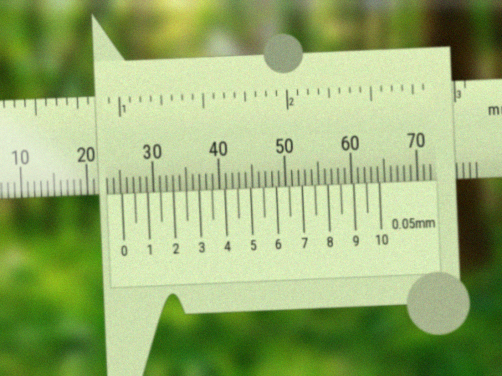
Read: 25.2 mm
